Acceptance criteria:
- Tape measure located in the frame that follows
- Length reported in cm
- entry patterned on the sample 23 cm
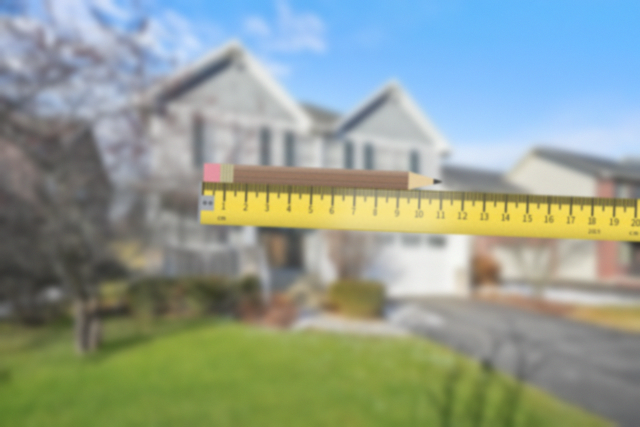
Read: 11 cm
